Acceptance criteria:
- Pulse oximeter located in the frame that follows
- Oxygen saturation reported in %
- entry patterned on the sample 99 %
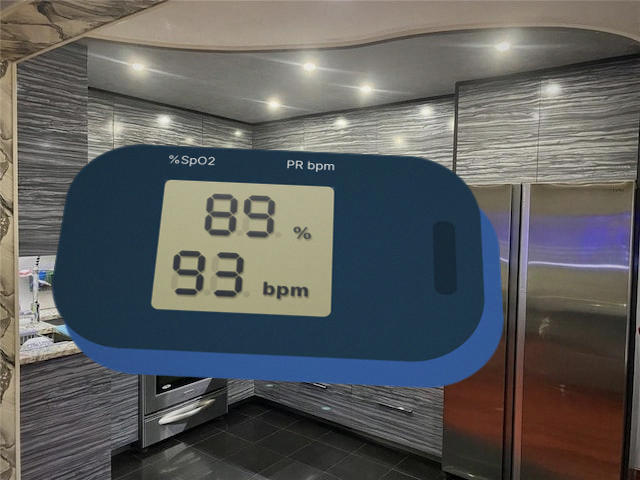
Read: 89 %
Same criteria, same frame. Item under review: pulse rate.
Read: 93 bpm
